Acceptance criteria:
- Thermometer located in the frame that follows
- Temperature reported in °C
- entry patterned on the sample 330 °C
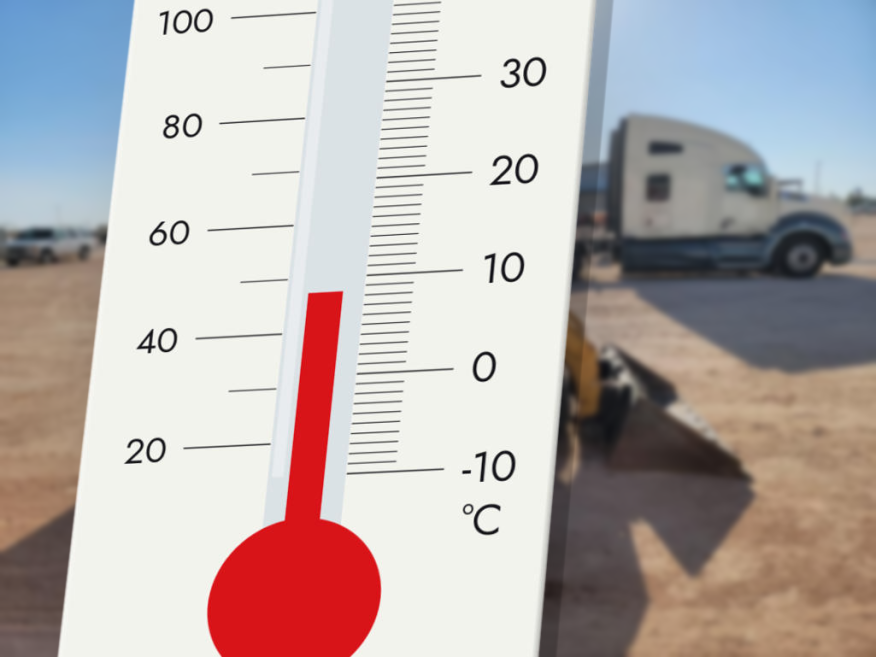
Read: 8.5 °C
